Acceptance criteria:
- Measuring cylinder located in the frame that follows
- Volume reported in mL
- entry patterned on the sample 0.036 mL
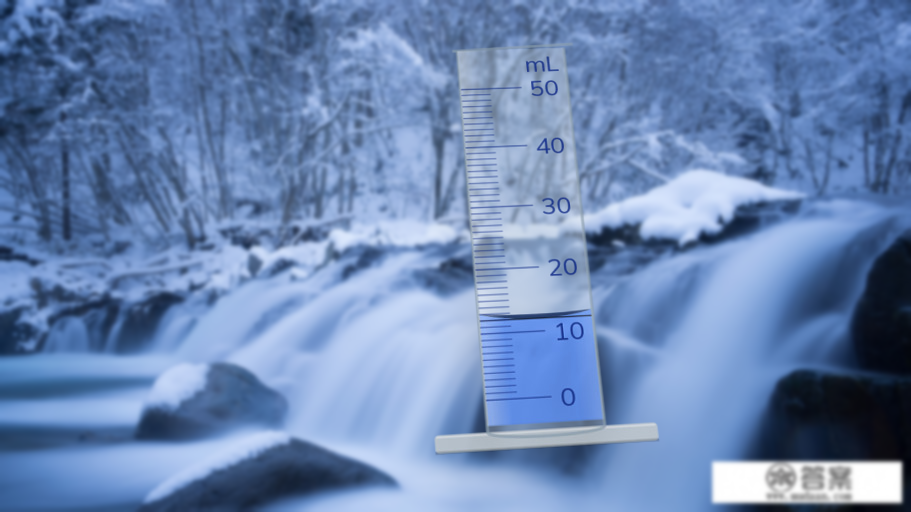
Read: 12 mL
